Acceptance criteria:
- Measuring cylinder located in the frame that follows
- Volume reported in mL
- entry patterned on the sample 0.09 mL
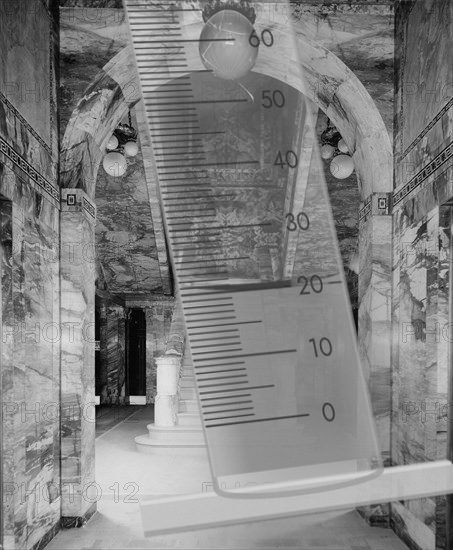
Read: 20 mL
